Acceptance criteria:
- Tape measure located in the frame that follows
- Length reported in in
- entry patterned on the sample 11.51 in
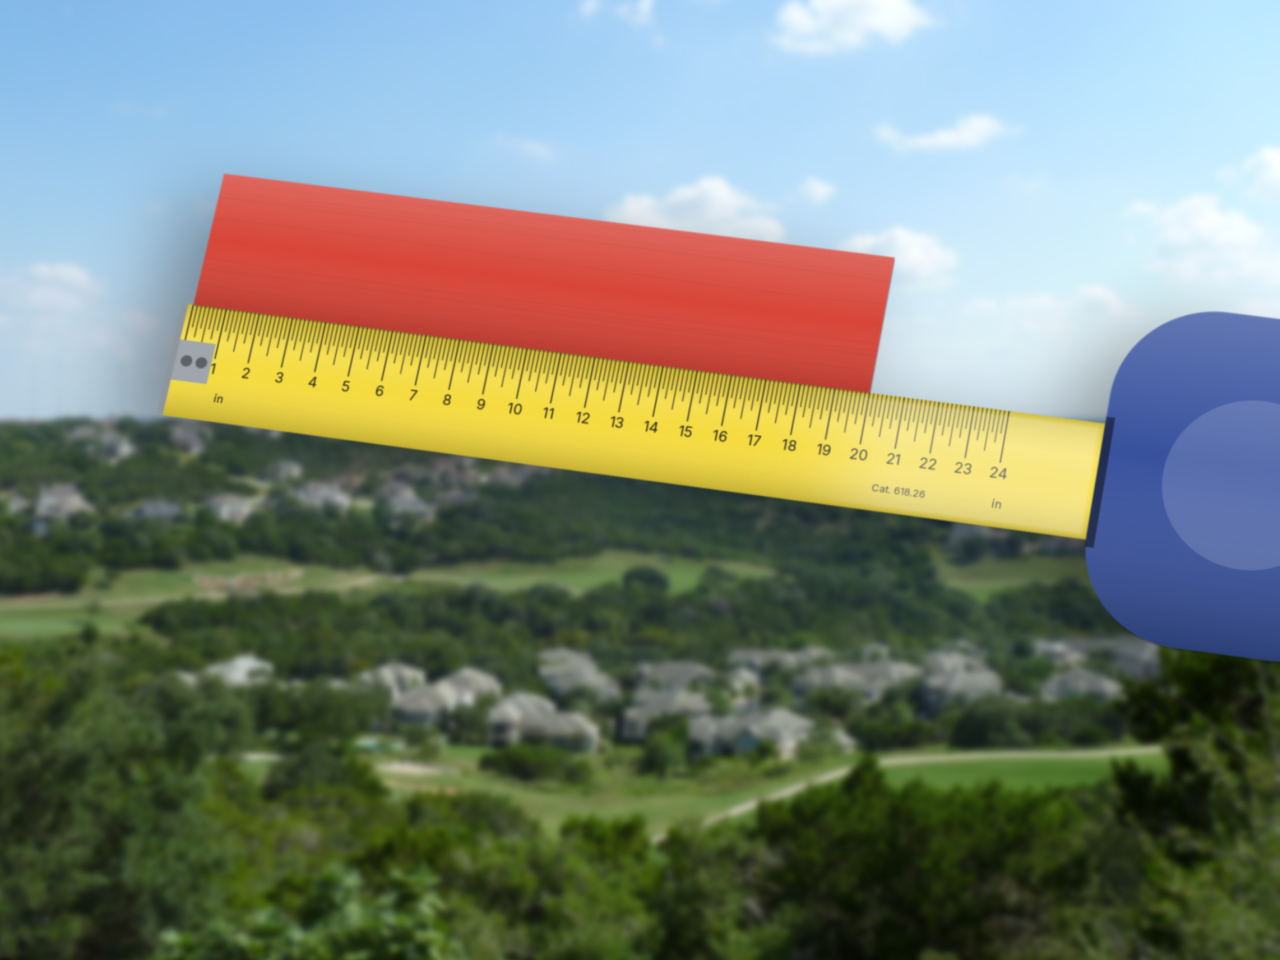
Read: 20 in
